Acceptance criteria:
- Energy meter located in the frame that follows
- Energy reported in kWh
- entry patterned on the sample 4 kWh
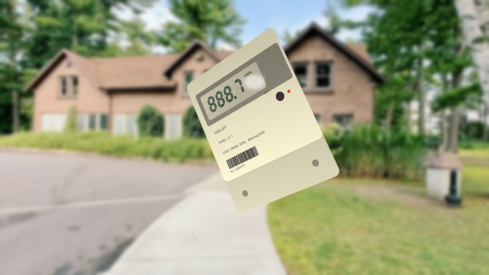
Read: 888.7 kWh
